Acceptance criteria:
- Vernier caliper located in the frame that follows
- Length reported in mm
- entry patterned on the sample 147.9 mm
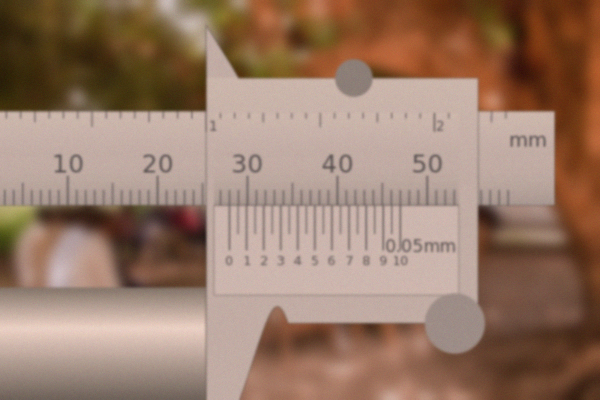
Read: 28.0 mm
